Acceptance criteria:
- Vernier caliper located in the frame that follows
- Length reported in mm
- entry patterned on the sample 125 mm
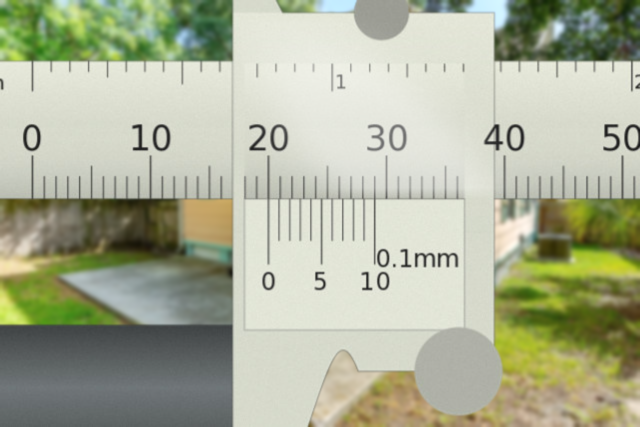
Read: 20.0 mm
